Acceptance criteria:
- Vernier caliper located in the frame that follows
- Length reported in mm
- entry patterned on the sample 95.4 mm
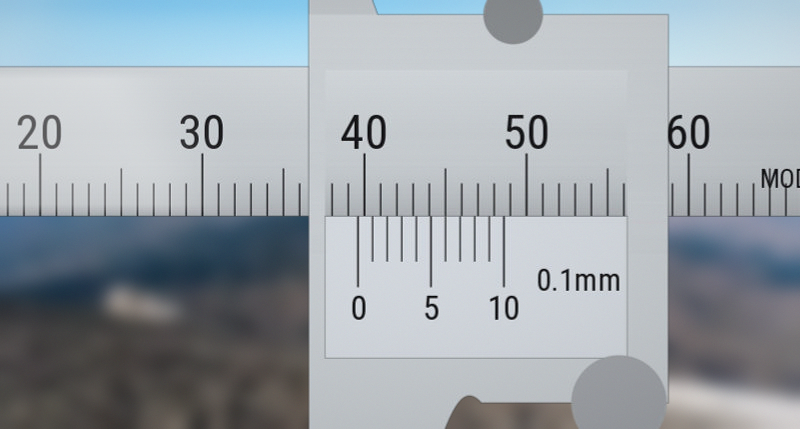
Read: 39.6 mm
